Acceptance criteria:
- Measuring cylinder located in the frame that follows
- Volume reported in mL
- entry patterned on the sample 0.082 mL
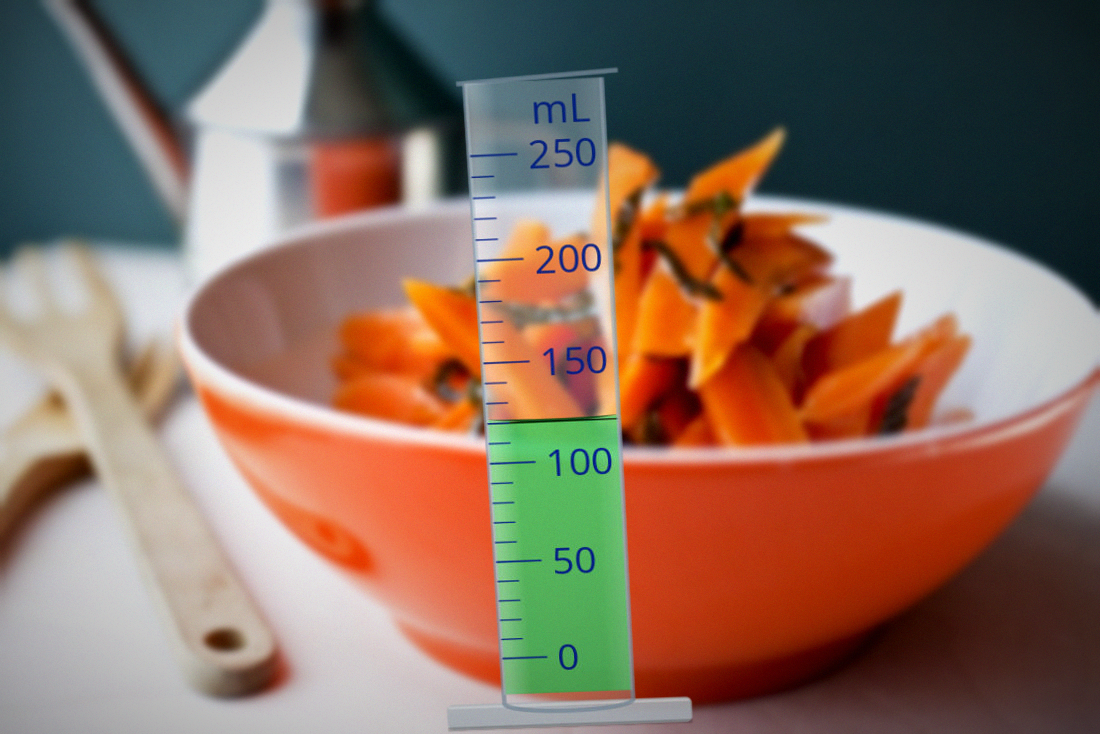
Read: 120 mL
